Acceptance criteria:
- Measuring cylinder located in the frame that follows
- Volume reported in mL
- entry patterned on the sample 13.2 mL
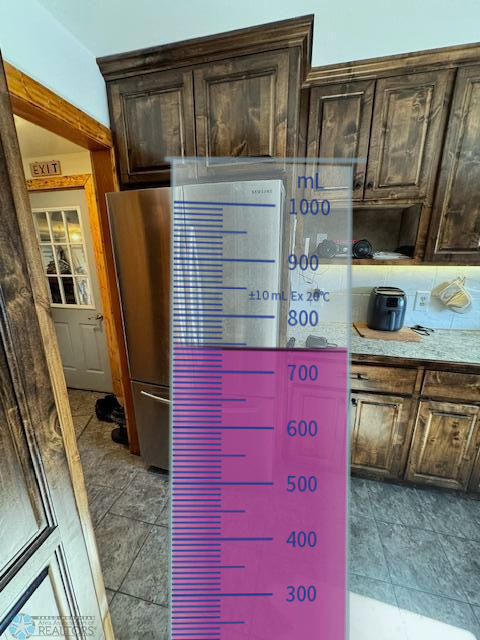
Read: 740 mL
